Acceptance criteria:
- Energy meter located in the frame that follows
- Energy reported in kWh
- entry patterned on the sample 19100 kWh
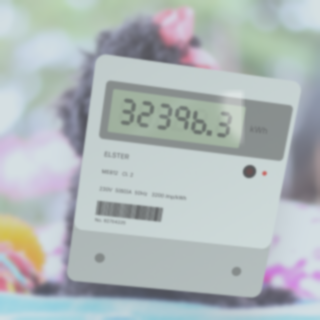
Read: 32396.3 kWh
